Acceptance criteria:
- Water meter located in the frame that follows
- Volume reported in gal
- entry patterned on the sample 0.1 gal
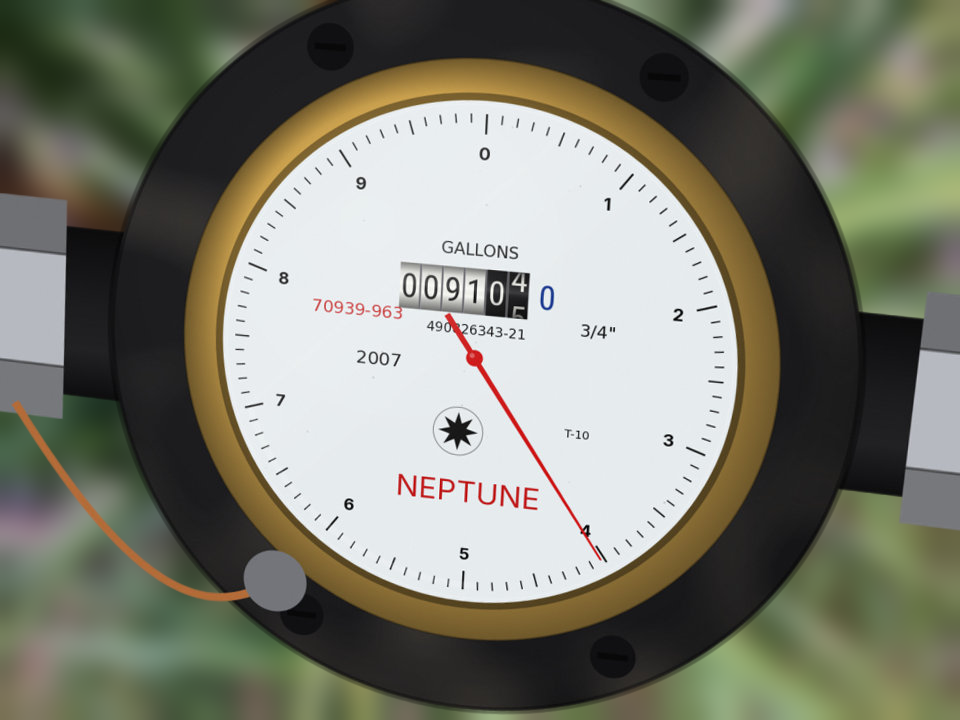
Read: 91044.0 gal
